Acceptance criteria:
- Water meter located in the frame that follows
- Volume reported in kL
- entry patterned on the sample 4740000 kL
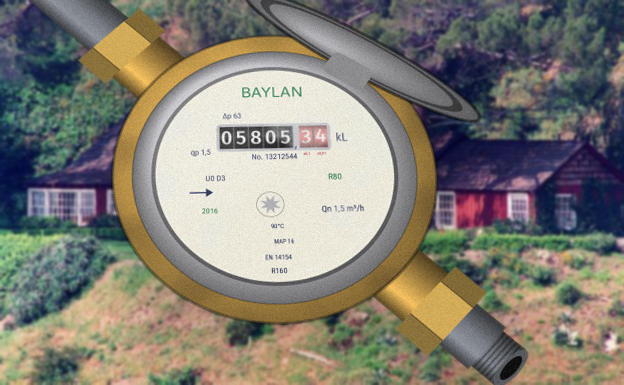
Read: 5805.34 kL
